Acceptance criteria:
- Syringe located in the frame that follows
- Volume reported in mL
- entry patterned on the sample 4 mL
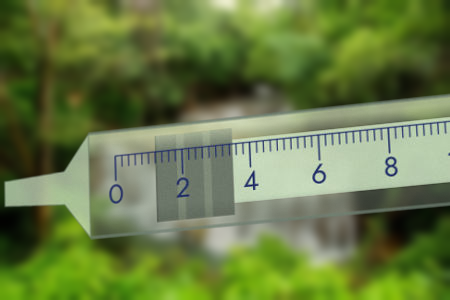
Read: 1.2 mL
